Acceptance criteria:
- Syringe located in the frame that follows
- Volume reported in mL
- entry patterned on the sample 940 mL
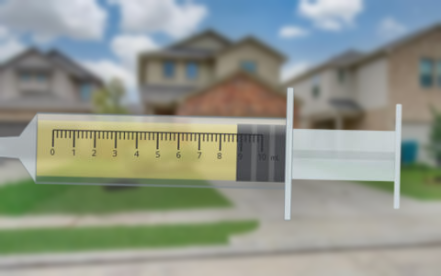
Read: 8.8 mL
